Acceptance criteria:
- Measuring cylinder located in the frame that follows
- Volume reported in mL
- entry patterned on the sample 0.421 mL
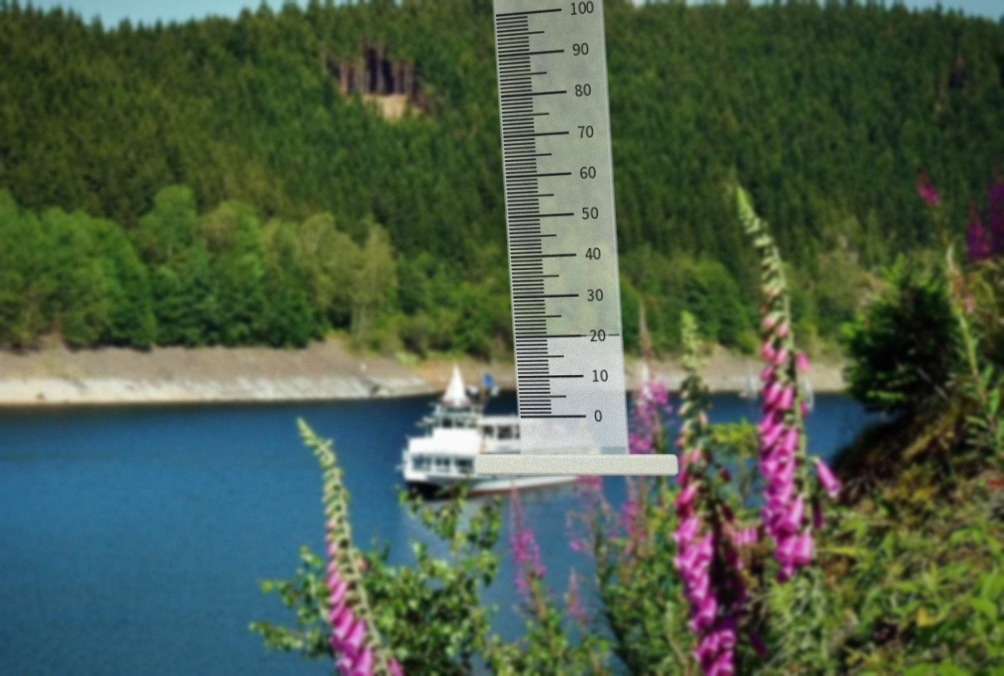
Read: 20 mL
